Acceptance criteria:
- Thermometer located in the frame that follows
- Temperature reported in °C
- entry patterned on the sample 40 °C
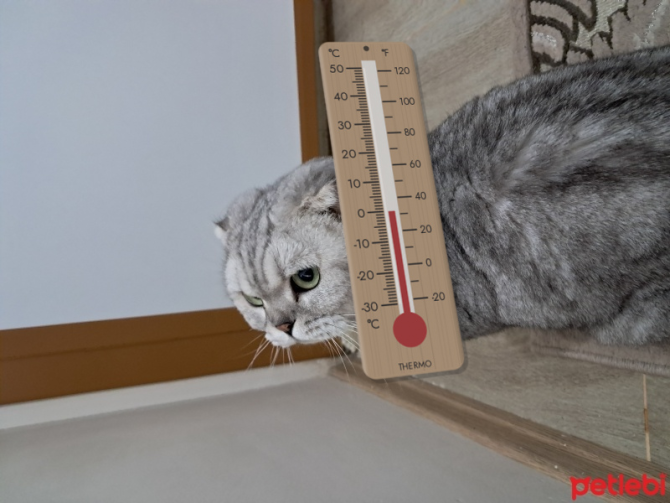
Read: 0 °C
